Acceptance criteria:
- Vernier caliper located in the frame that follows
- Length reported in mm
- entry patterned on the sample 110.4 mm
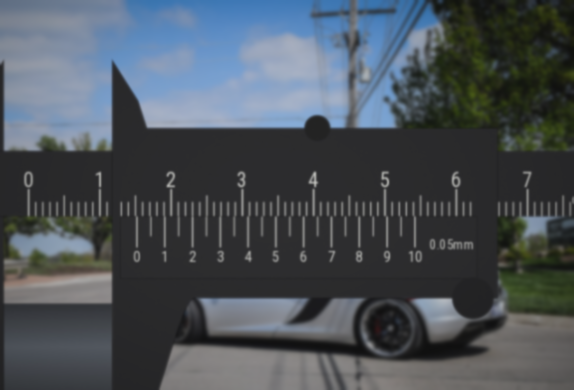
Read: 15.2 mm
